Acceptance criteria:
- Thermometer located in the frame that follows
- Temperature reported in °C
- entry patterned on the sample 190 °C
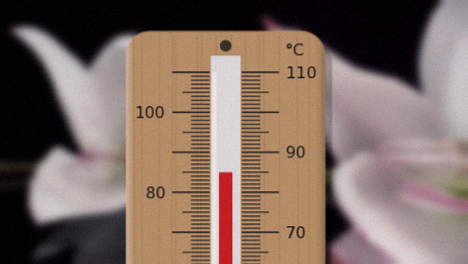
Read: 85 °C
